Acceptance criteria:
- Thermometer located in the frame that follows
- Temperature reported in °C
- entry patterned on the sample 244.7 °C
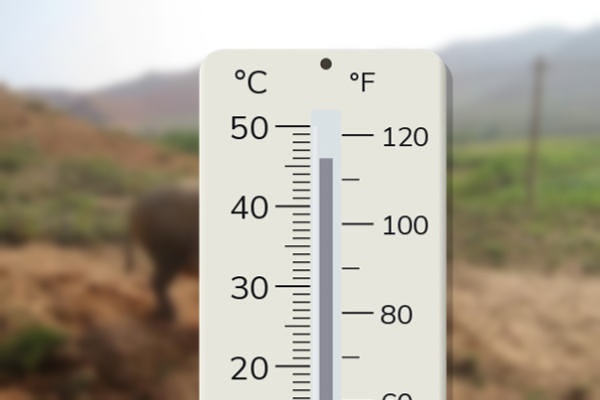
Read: 46 °C
